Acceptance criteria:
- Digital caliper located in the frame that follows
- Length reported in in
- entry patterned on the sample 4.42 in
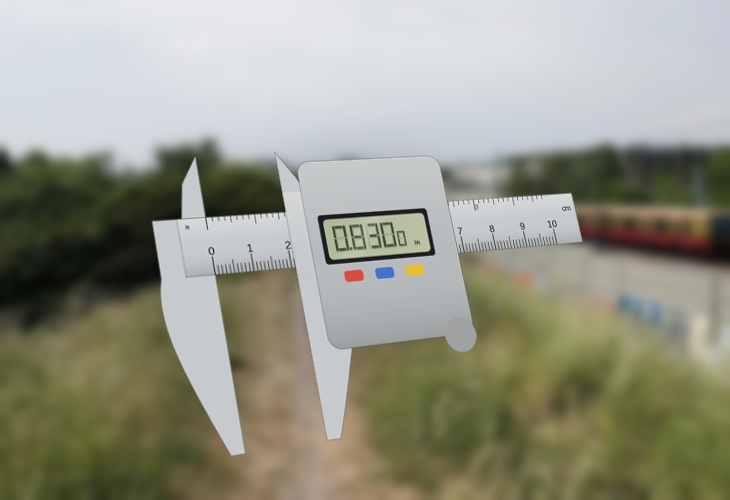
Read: 0.8300 in
